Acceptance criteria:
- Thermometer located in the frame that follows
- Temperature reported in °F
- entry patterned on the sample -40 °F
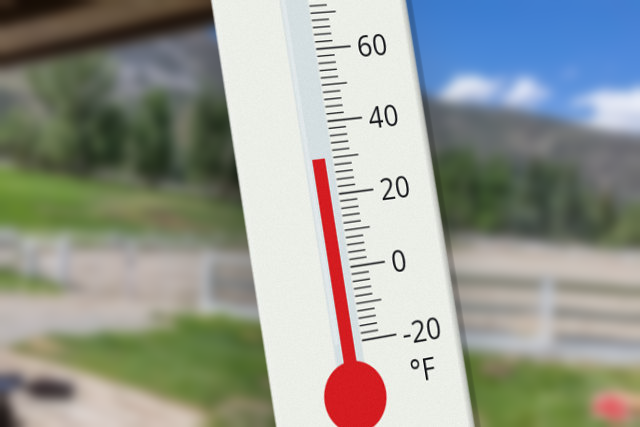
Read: 30 °F
